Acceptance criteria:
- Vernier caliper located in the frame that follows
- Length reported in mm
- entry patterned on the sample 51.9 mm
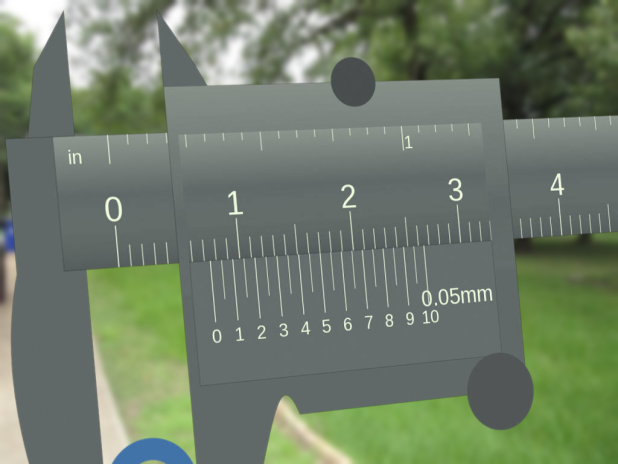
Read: 7.5 mm
